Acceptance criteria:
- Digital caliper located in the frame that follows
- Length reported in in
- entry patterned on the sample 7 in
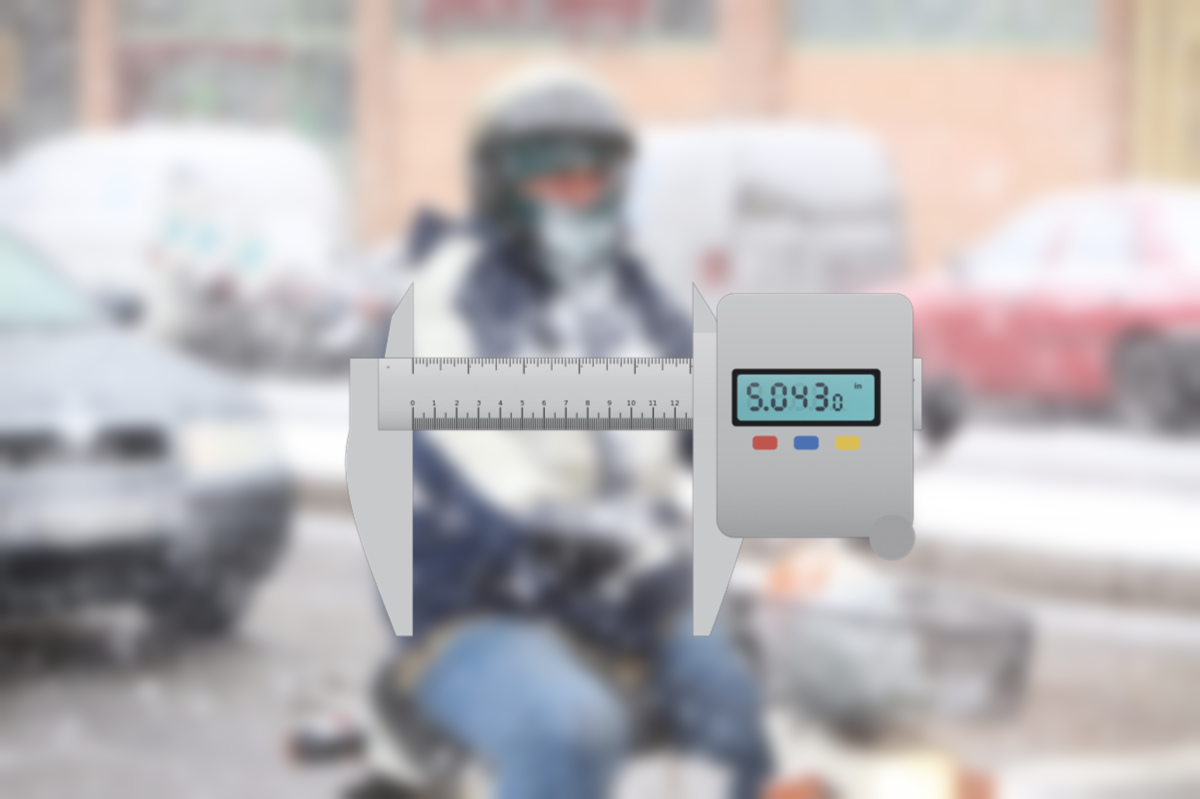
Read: 5.0430 in
